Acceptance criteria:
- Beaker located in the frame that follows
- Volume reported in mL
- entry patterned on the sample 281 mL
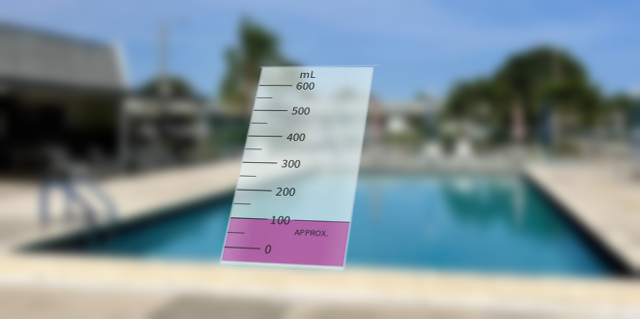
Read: 100 mL
